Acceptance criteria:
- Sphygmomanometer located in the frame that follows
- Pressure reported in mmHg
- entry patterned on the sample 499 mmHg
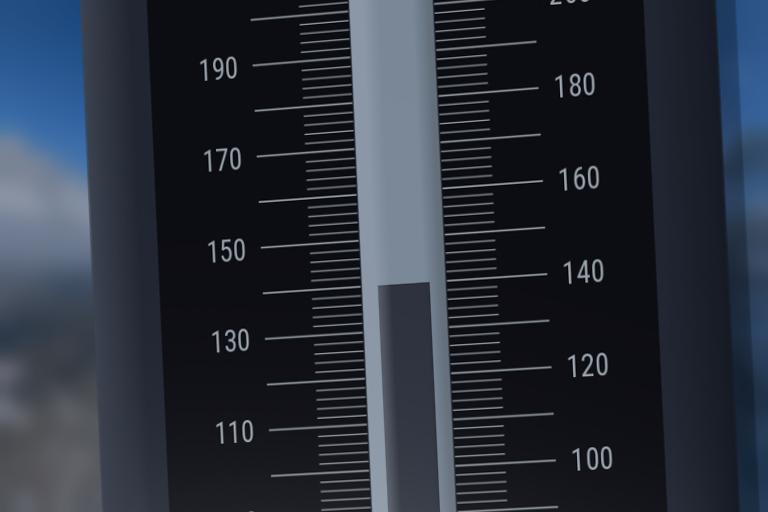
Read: 140 mmHg
